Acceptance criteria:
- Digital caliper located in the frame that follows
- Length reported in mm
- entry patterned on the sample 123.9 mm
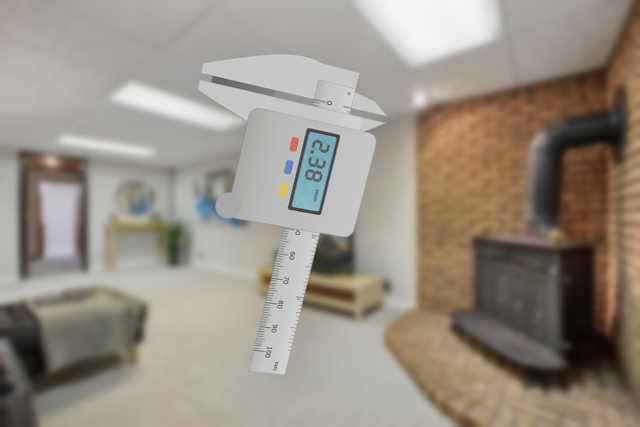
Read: 2.38 mm
